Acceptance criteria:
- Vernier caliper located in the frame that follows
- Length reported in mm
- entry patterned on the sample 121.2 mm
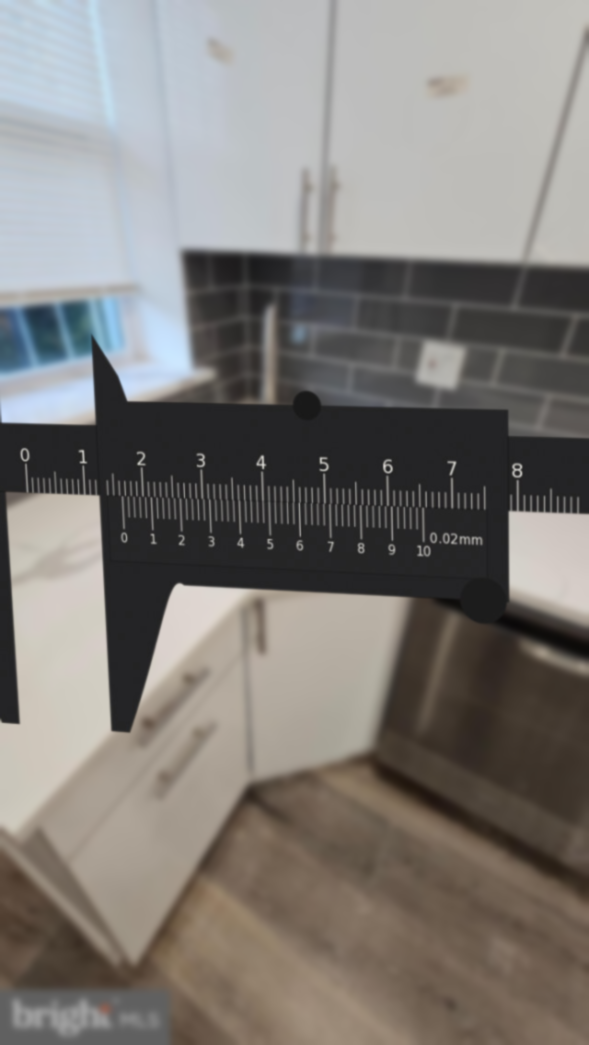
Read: 16.5 mm
